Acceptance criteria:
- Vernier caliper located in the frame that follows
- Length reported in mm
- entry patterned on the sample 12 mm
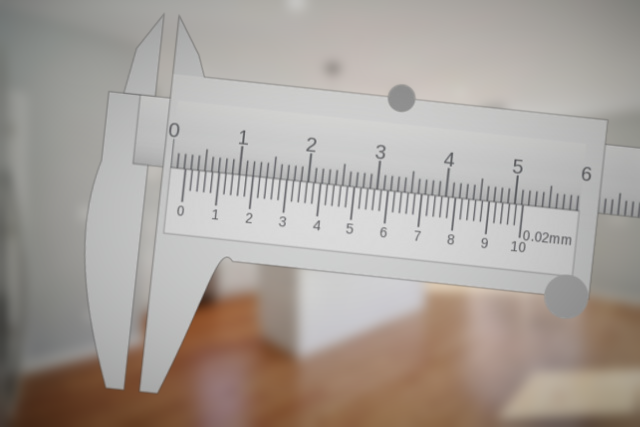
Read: 2.2 mm
